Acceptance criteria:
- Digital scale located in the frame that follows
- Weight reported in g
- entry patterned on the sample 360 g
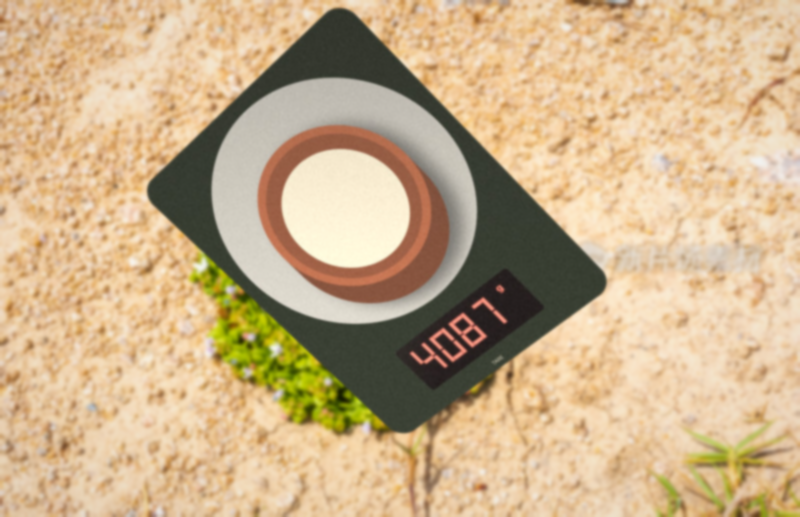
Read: 4087 g
